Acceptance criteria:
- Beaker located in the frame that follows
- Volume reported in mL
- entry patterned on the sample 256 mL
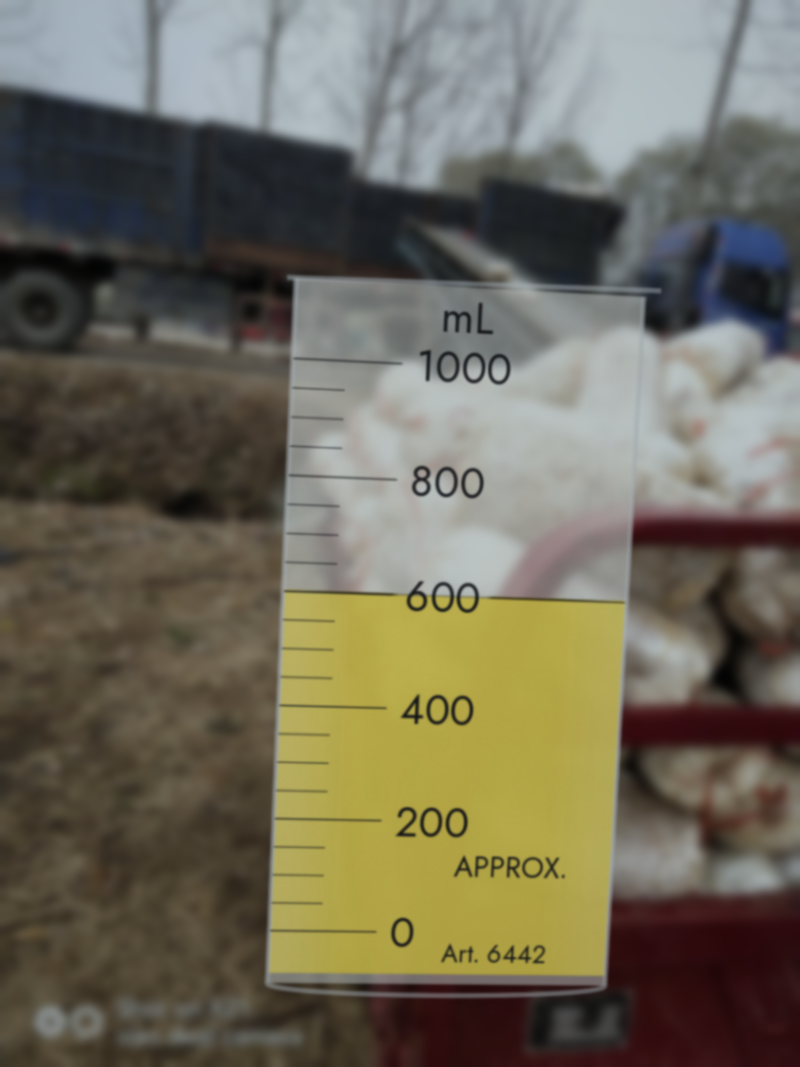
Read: 600 mL
